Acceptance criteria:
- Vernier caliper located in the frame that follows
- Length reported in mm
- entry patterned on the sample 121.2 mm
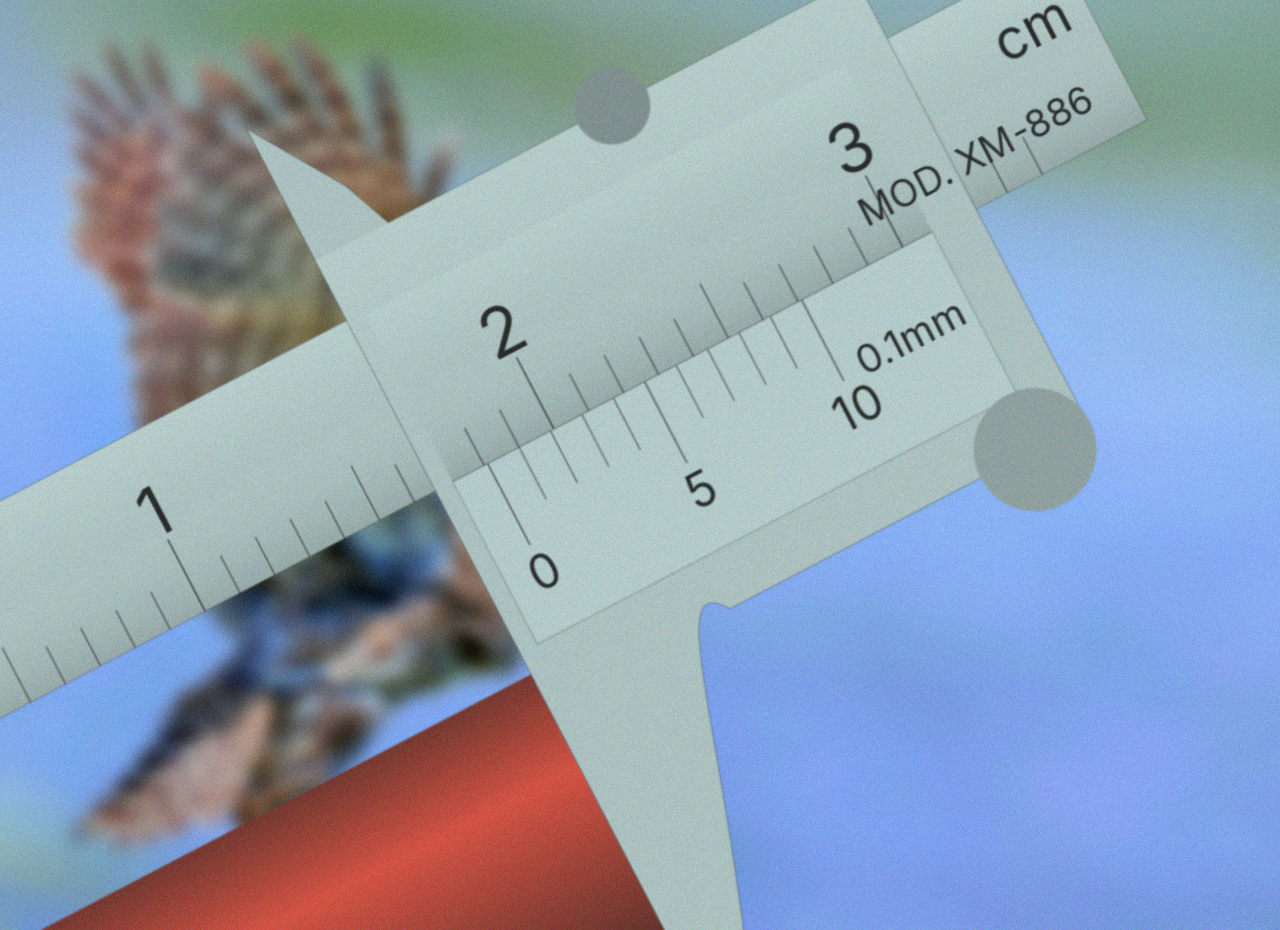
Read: 18.1 mm
